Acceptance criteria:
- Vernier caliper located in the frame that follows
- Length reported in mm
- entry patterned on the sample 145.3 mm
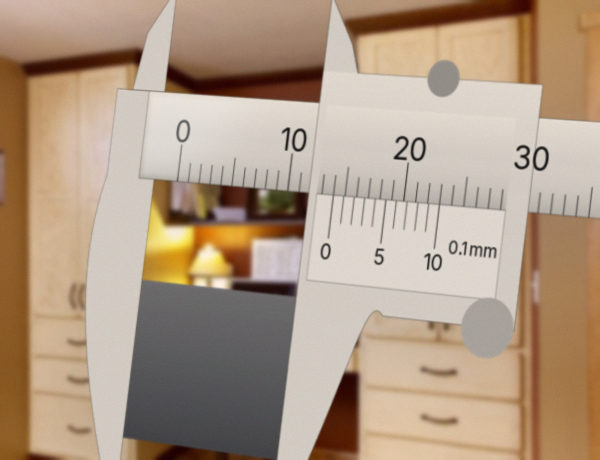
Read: 14.0 mm
